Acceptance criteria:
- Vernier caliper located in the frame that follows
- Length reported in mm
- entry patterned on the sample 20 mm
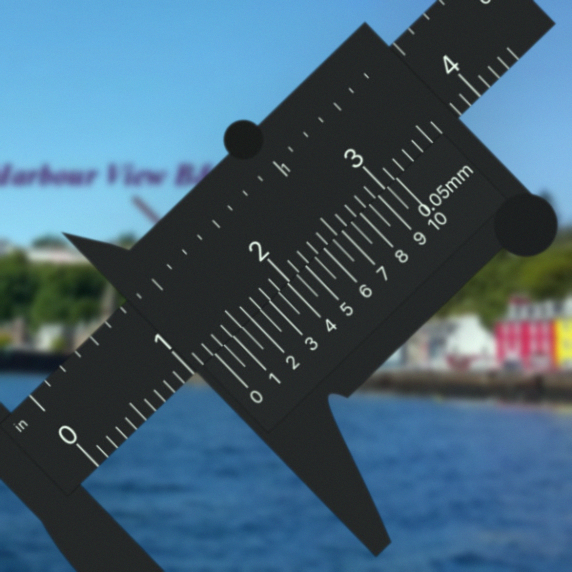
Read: 12.2 mm
